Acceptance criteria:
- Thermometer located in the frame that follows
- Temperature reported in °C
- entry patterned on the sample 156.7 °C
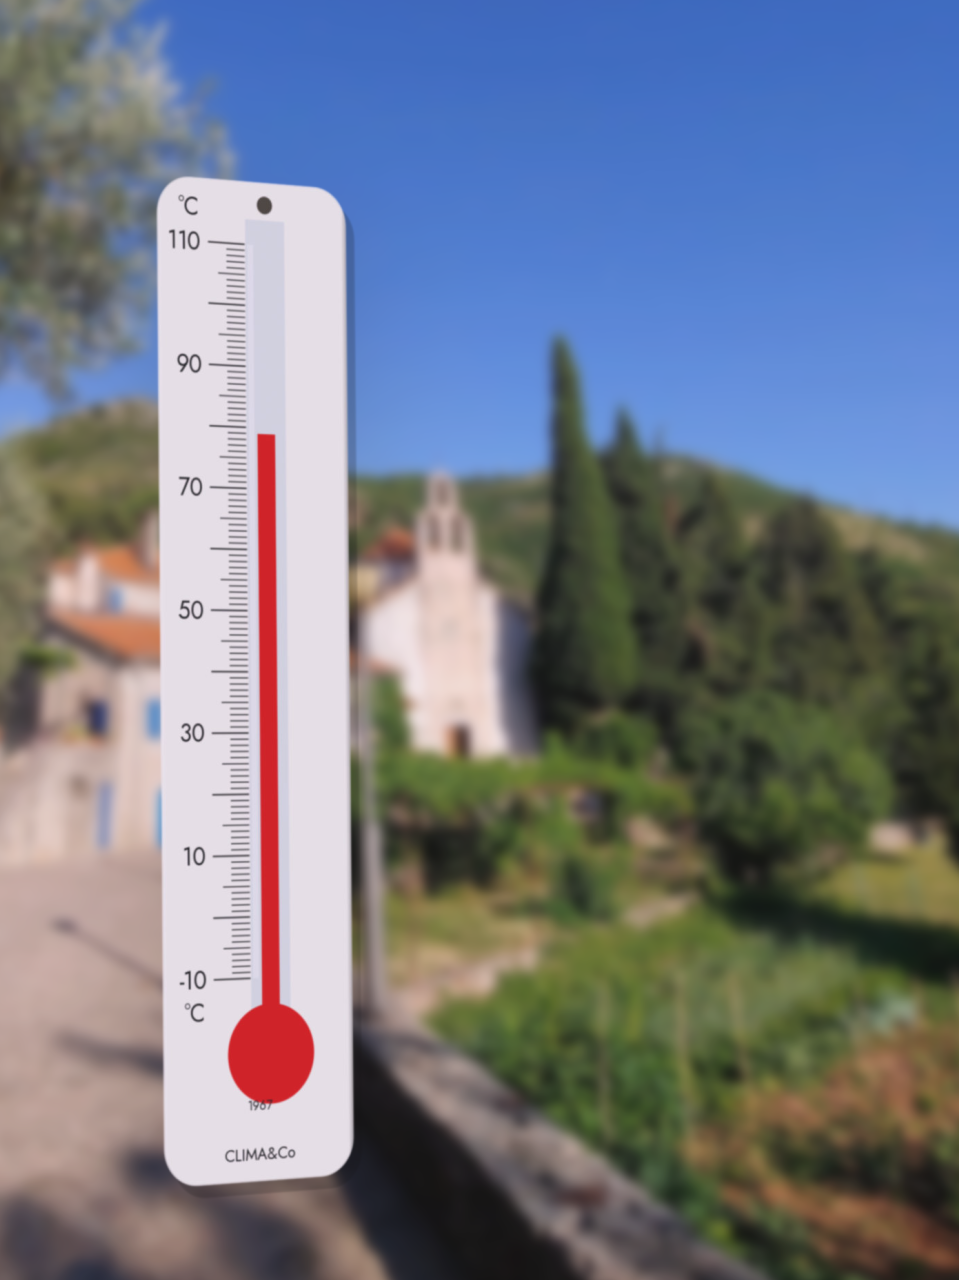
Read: 79 °C
